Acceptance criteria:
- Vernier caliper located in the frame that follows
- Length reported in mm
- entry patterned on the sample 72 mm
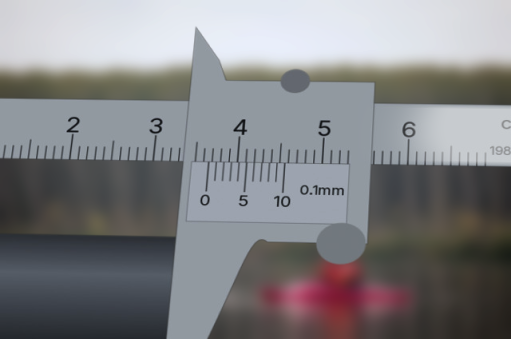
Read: 36.6 mm
